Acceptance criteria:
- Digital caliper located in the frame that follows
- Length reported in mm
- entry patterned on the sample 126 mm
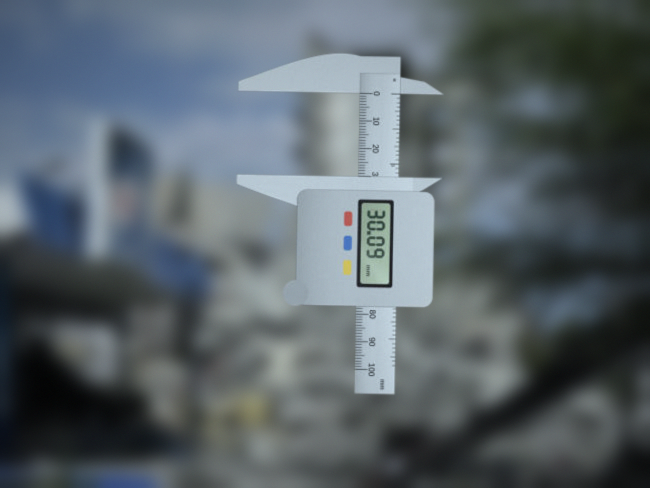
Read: 30.09 mm
